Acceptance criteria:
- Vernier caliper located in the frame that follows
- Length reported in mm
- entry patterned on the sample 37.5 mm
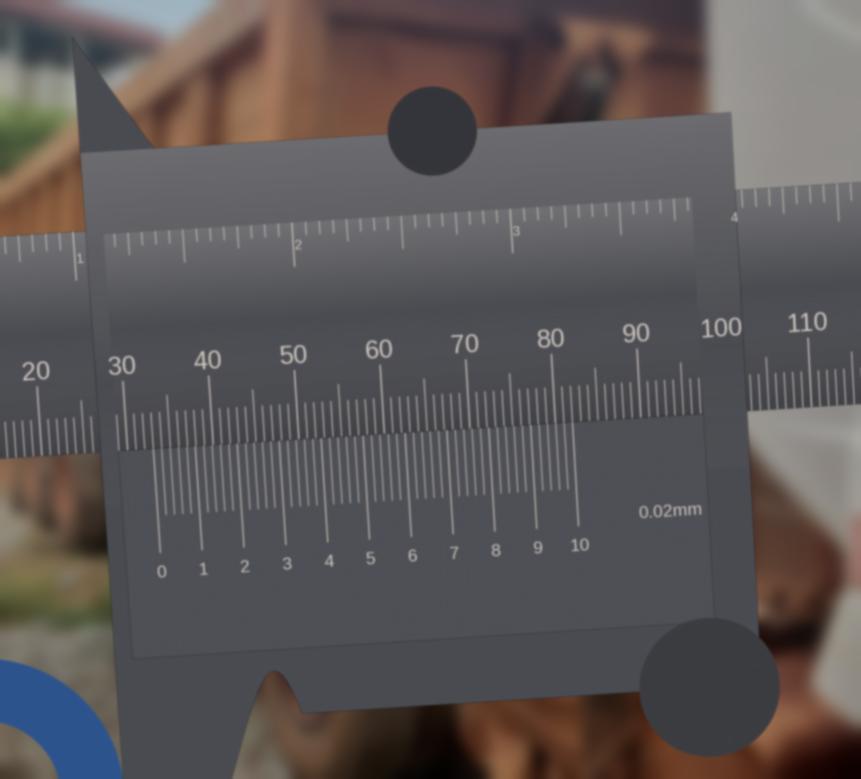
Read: 33.0 mm
